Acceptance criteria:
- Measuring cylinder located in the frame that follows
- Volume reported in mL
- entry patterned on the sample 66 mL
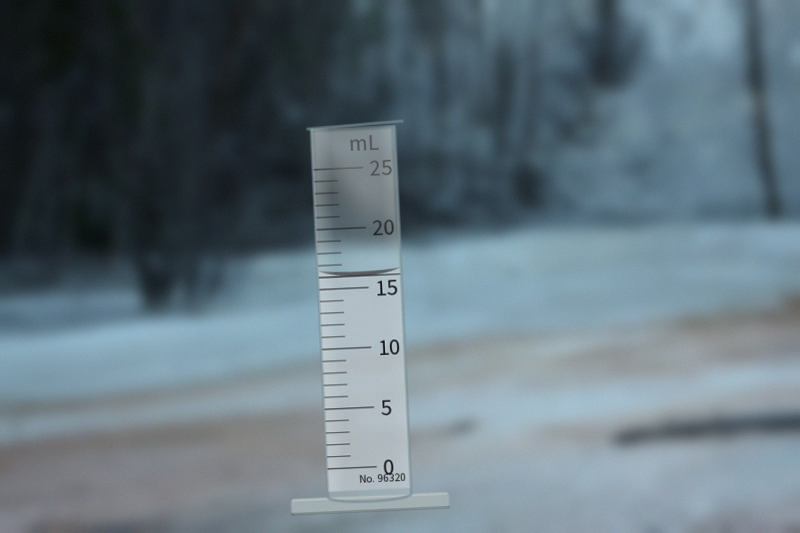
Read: 16 mL
